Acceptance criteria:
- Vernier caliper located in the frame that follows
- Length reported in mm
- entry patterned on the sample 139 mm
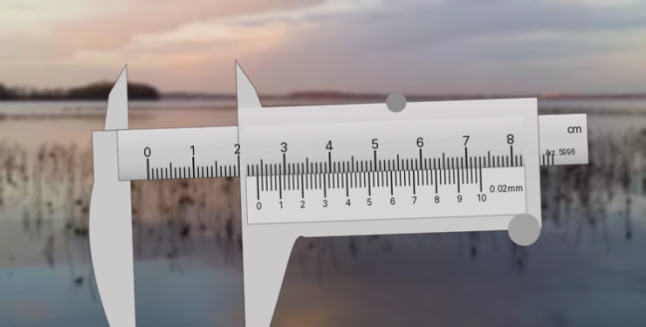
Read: 24.0 mm
